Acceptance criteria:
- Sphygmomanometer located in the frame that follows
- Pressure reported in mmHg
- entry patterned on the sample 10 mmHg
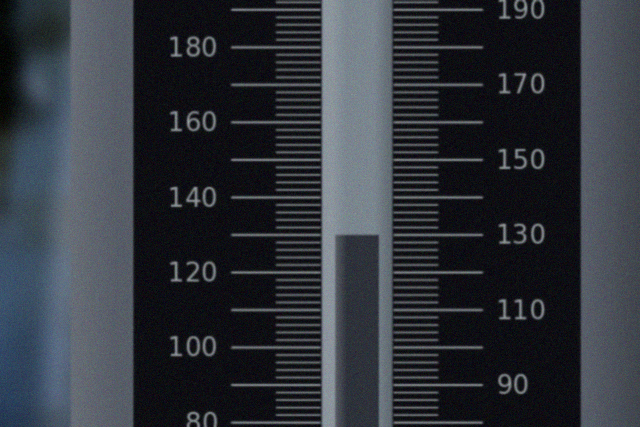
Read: 130 mmHg
